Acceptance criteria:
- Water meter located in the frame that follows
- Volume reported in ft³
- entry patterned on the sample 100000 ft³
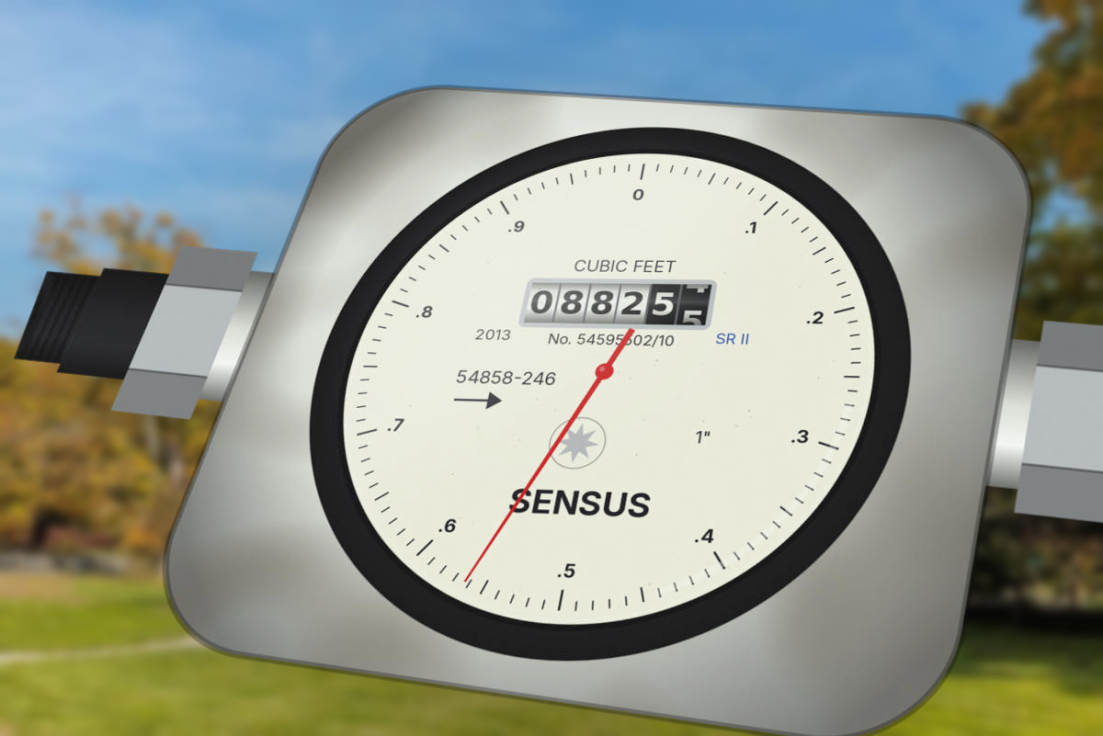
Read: 88254.56 ft³
